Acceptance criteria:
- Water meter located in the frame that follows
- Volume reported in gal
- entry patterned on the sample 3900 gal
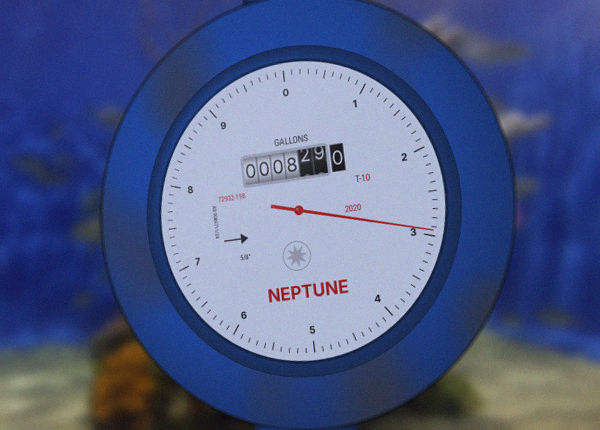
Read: 8292.9 gal
